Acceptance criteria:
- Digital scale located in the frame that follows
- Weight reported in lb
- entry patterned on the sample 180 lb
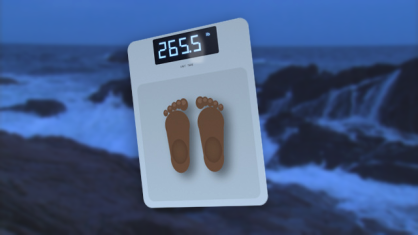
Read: 265.5 lb
